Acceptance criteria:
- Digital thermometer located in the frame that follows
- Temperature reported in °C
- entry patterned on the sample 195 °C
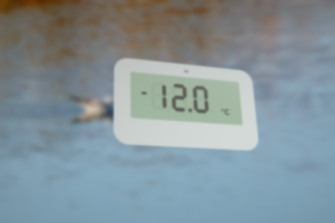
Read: -12.0 °C
